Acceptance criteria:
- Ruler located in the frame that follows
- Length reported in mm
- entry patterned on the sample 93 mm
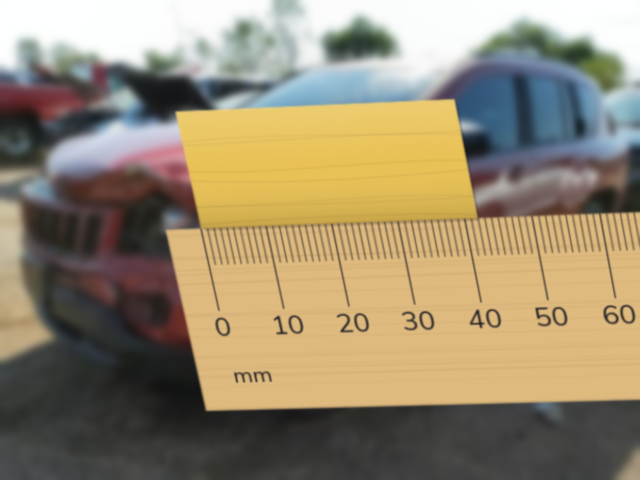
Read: 42 mm
